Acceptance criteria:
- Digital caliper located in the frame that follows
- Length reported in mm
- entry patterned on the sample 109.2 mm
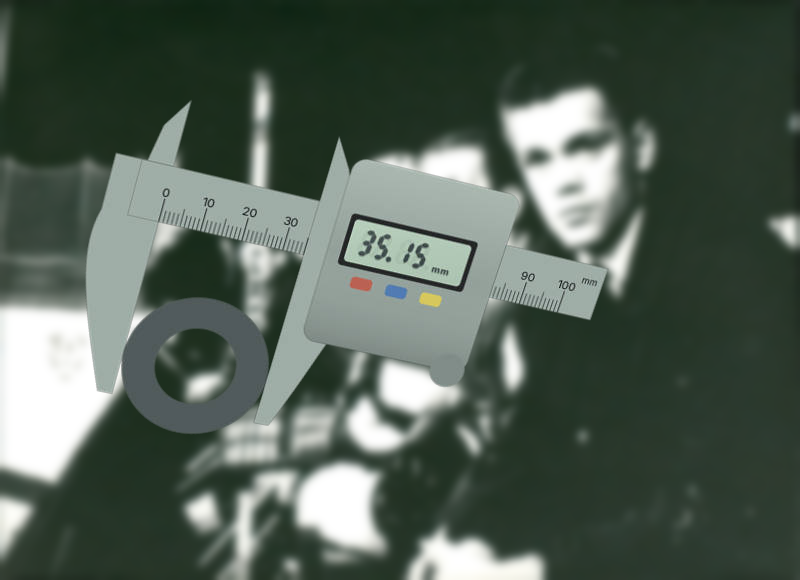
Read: 35.15 mm
